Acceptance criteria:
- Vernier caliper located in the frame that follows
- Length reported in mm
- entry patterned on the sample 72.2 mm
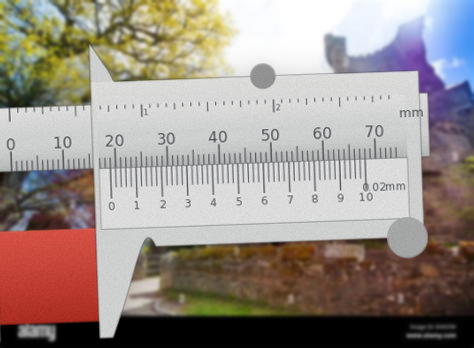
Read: 19.0 mm
